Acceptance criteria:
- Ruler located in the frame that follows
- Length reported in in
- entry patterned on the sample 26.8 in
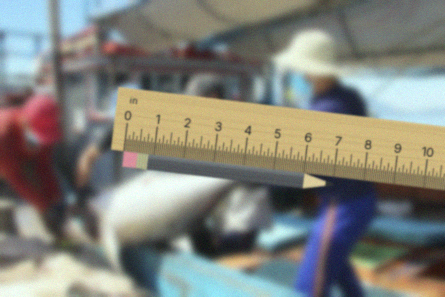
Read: 7 in
